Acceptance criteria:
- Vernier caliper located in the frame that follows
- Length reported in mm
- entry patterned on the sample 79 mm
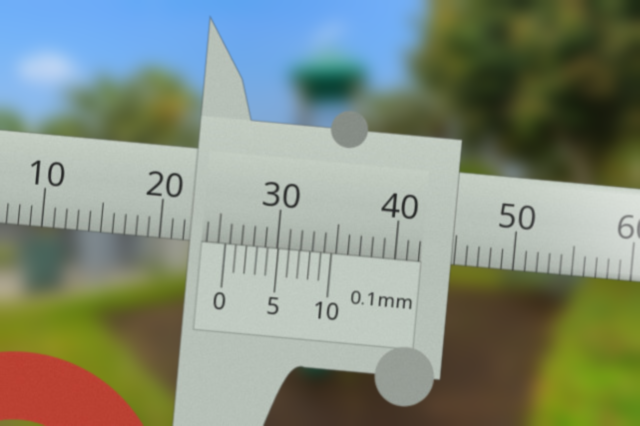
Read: 25.6 mm
